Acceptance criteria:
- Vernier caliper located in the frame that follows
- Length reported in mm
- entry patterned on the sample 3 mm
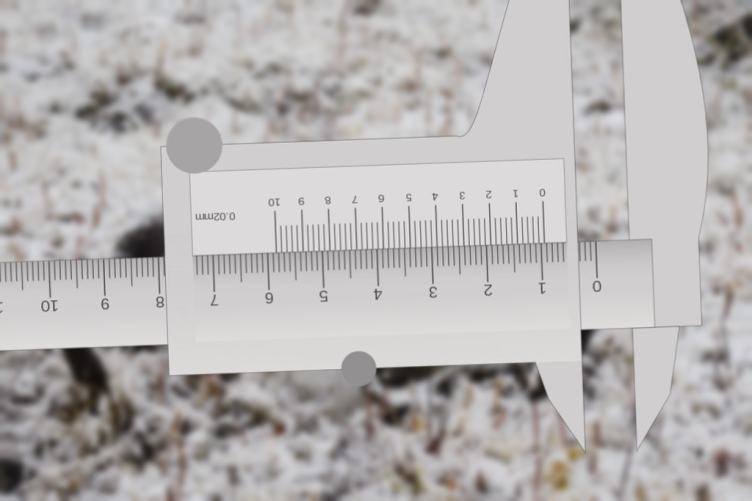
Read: 9.4 mm
